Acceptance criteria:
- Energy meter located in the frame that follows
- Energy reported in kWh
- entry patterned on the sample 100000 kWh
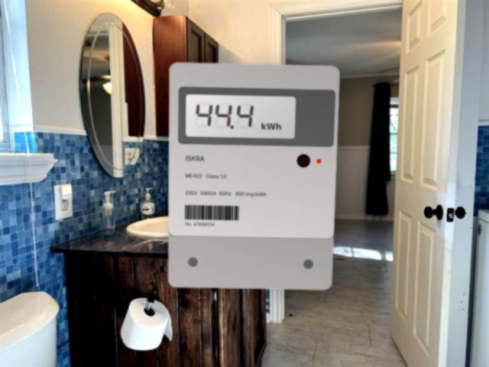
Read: 44.4 kWh
